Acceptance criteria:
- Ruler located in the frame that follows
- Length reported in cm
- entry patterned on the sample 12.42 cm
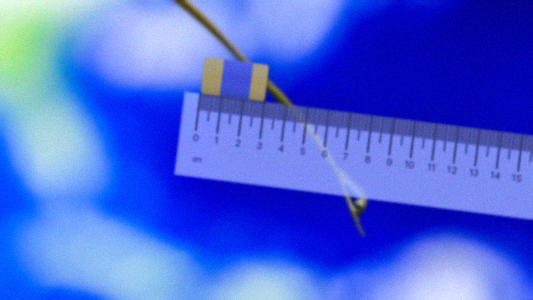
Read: 3 cm
